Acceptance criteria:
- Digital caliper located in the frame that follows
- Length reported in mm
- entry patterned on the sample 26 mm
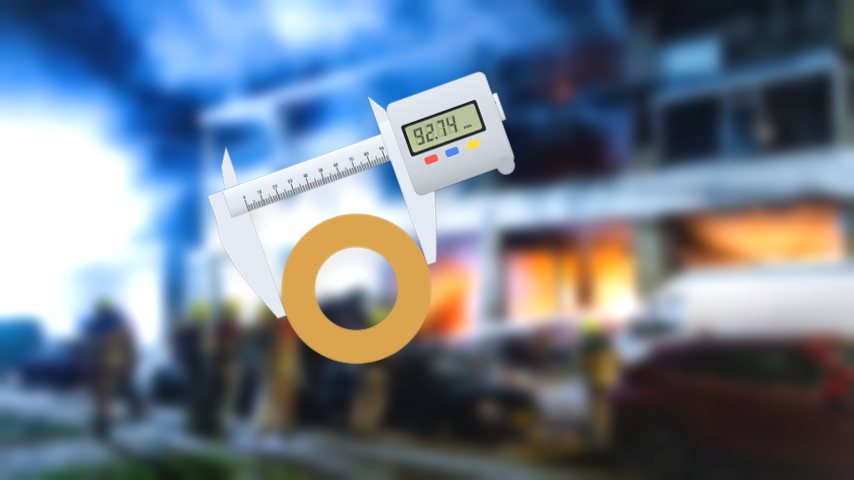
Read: 92.74 mm
